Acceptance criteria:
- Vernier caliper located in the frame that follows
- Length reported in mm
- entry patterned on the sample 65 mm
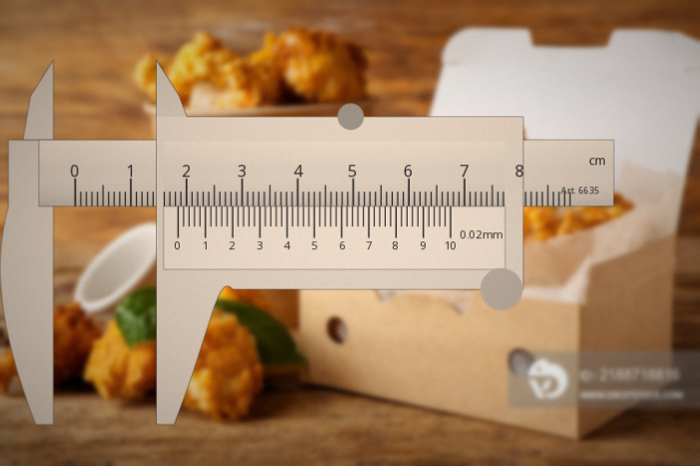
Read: 18.5 mm
